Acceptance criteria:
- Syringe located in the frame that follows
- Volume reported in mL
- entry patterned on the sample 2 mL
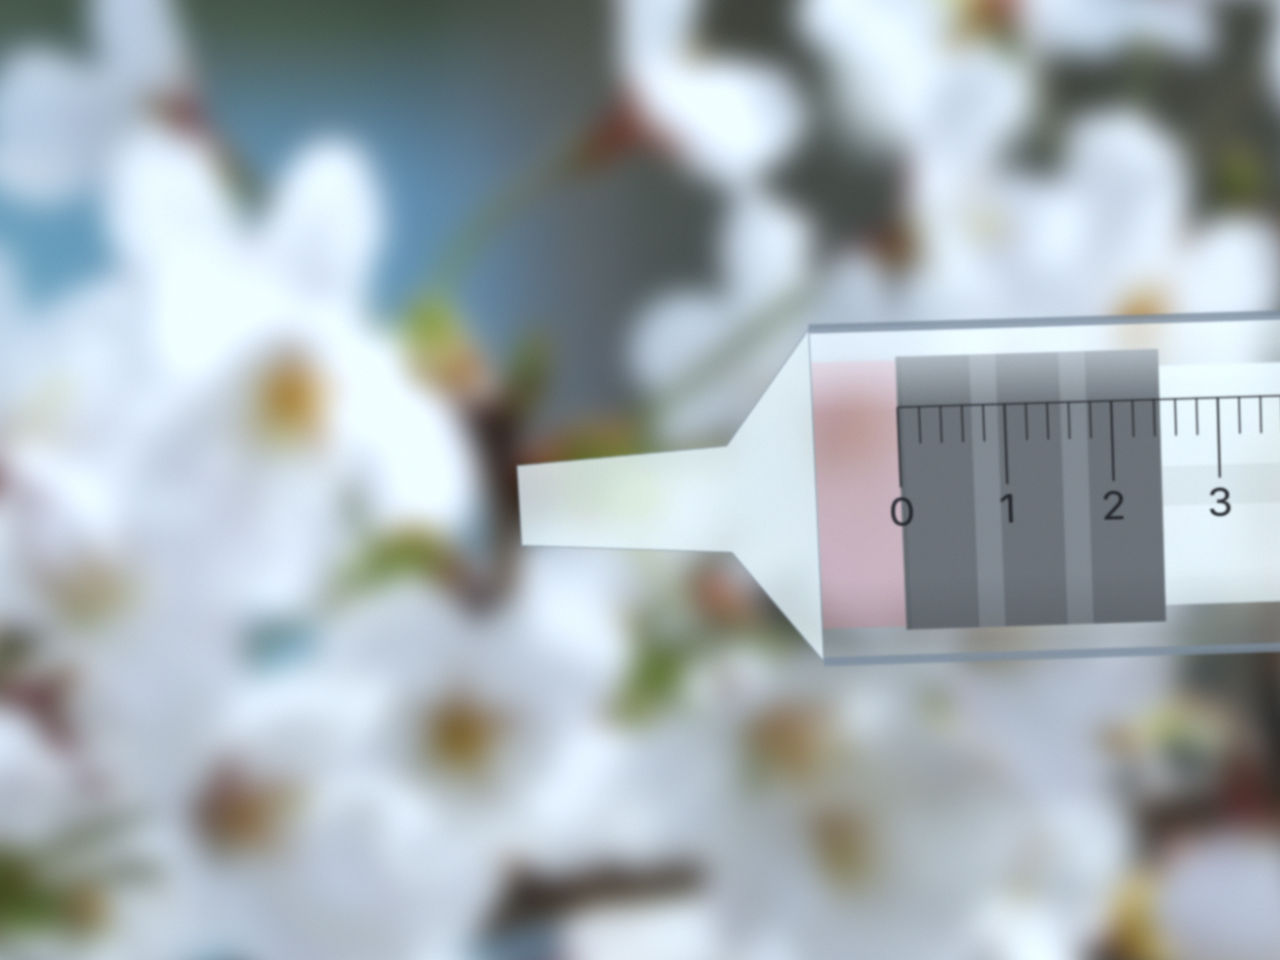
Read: 0 mL
